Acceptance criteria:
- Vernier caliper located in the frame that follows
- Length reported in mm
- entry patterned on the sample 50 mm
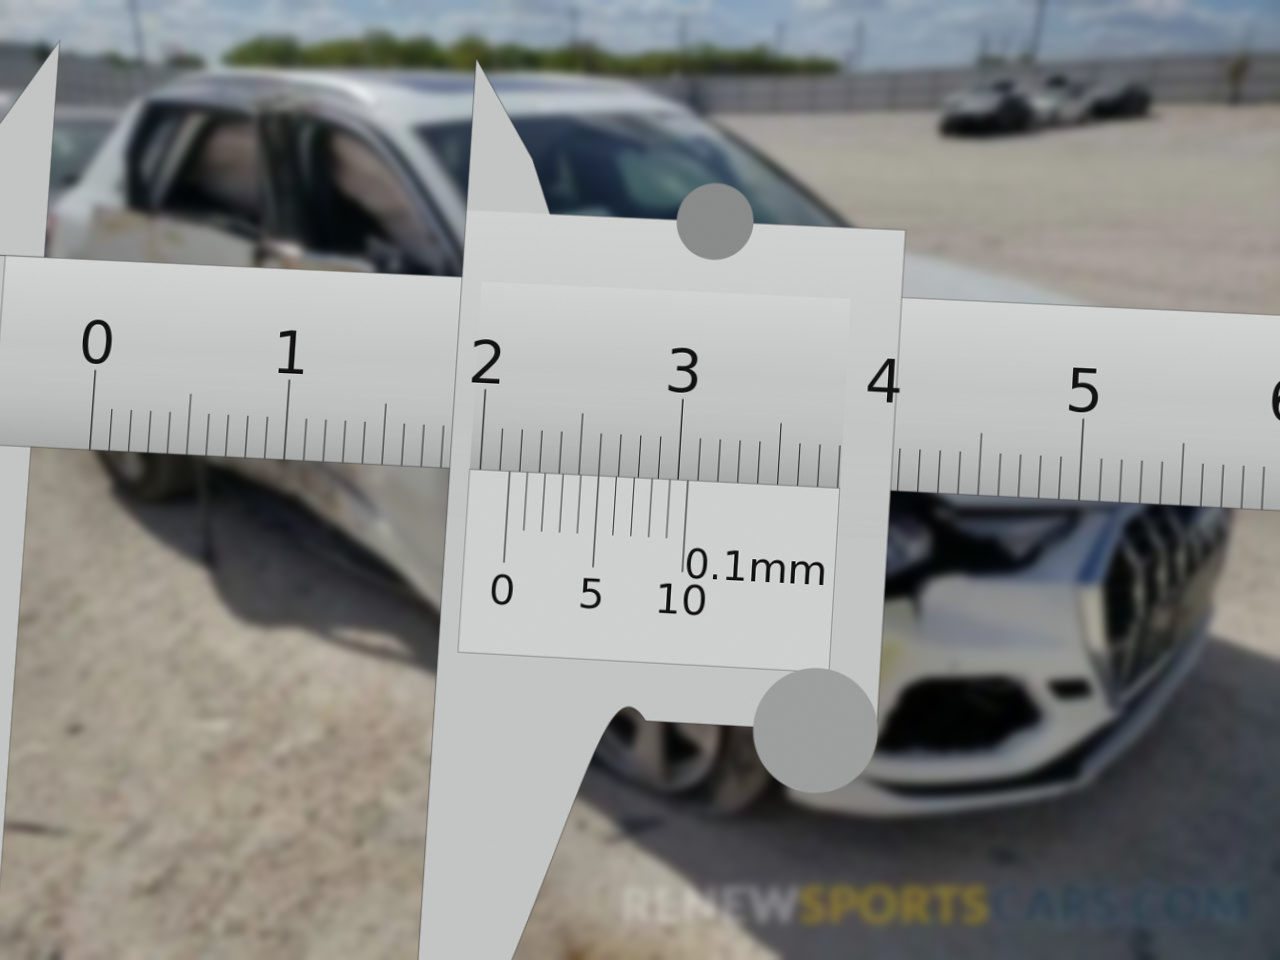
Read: 21.5 mm
